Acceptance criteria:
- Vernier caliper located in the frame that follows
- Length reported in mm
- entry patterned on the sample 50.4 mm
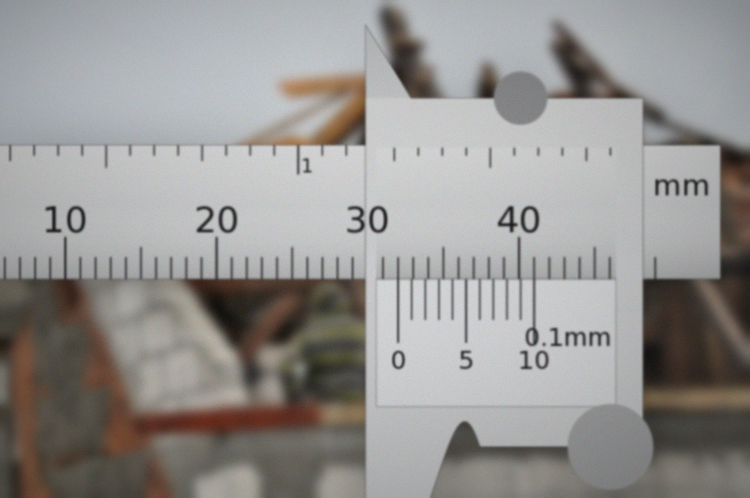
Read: 32.0 mm
